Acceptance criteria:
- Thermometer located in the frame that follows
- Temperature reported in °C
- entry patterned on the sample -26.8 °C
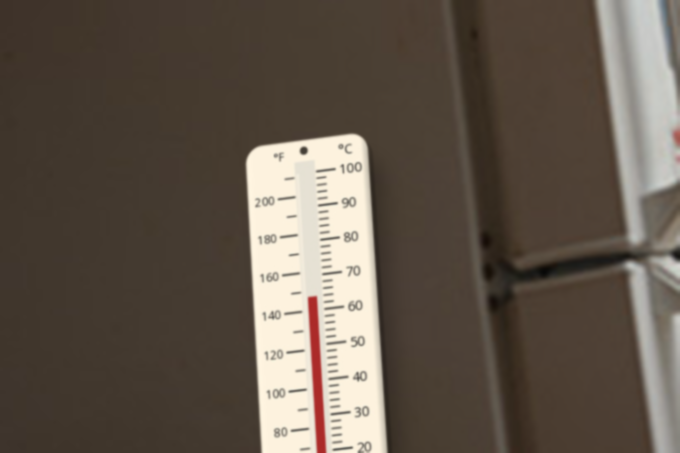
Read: 64 °C
